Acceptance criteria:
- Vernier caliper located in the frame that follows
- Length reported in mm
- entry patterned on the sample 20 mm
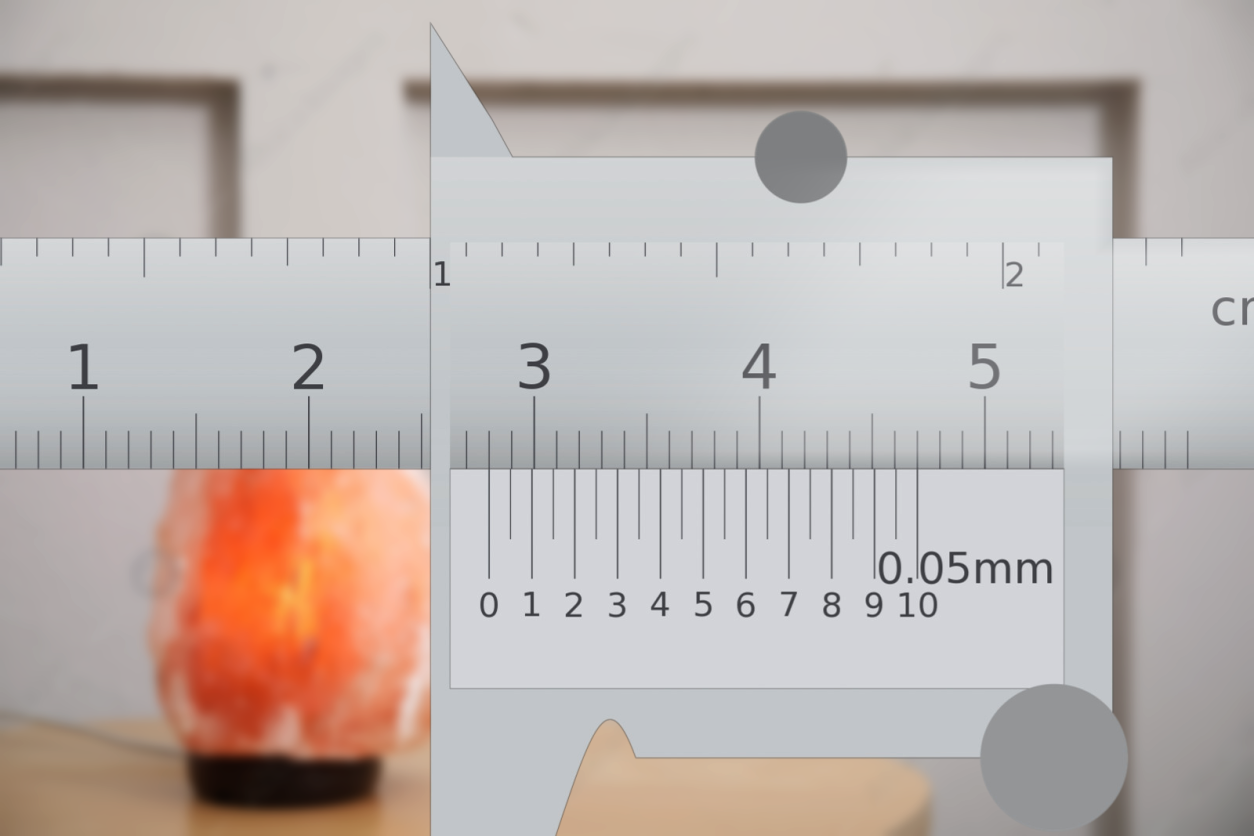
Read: 28.00 mm
